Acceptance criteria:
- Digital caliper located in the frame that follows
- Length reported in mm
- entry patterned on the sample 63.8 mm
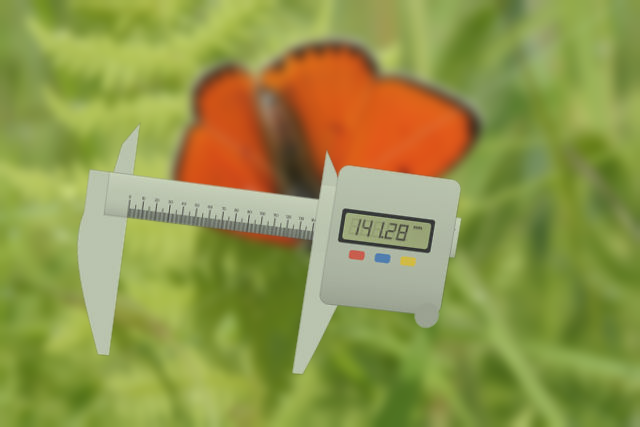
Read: 141.28 mm
